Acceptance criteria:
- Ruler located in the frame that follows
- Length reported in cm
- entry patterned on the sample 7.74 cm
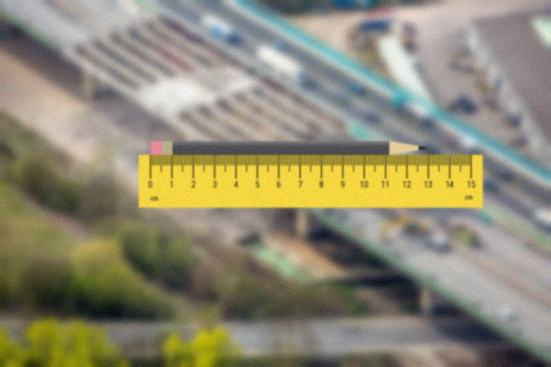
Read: 13 cm
